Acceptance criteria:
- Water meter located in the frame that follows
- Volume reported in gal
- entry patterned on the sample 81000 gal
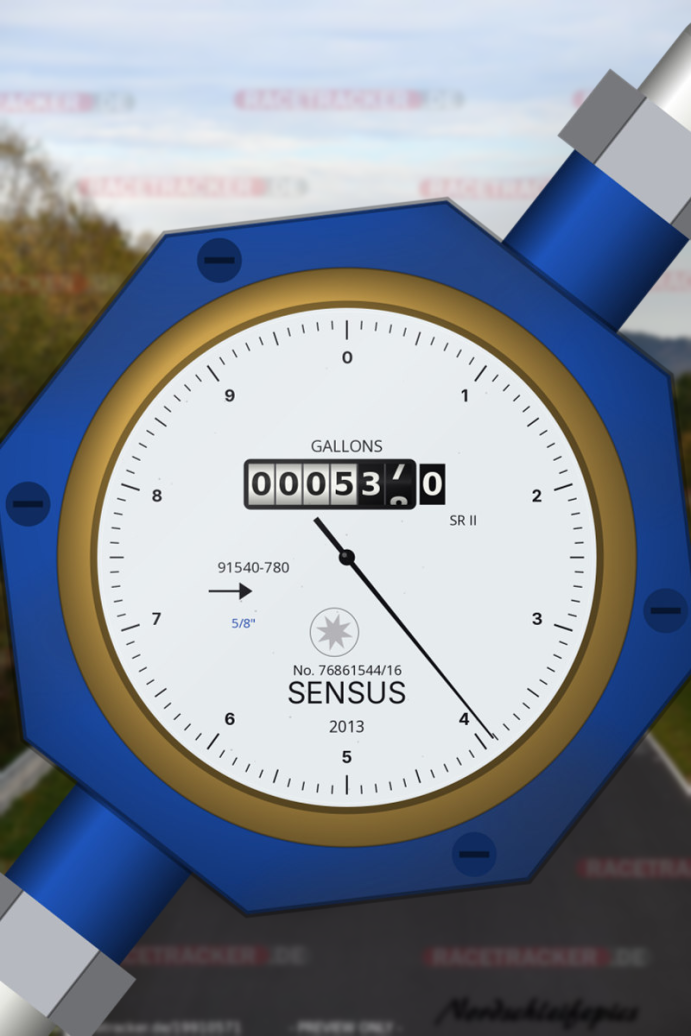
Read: 5373.9 gal
